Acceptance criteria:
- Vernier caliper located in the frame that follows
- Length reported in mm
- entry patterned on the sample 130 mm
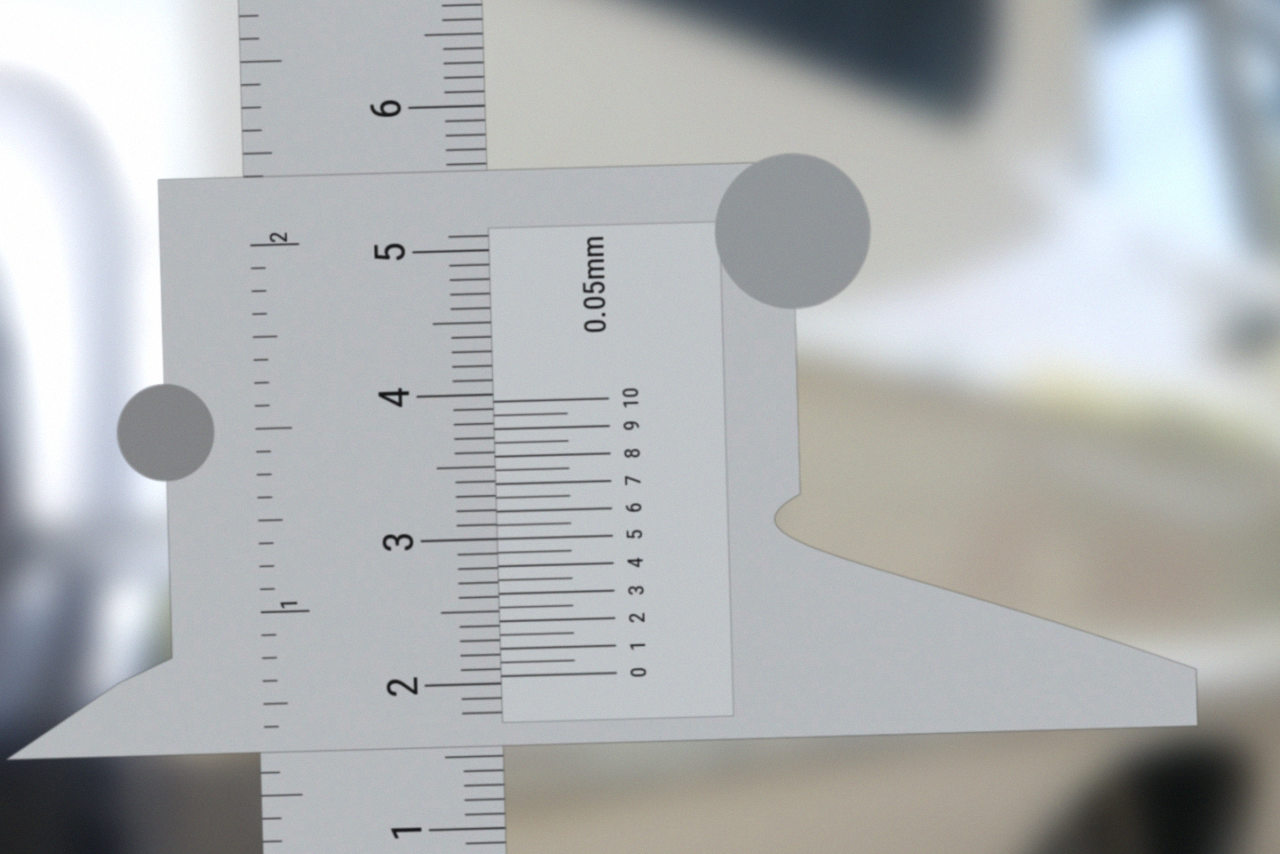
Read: 20.5 mm
